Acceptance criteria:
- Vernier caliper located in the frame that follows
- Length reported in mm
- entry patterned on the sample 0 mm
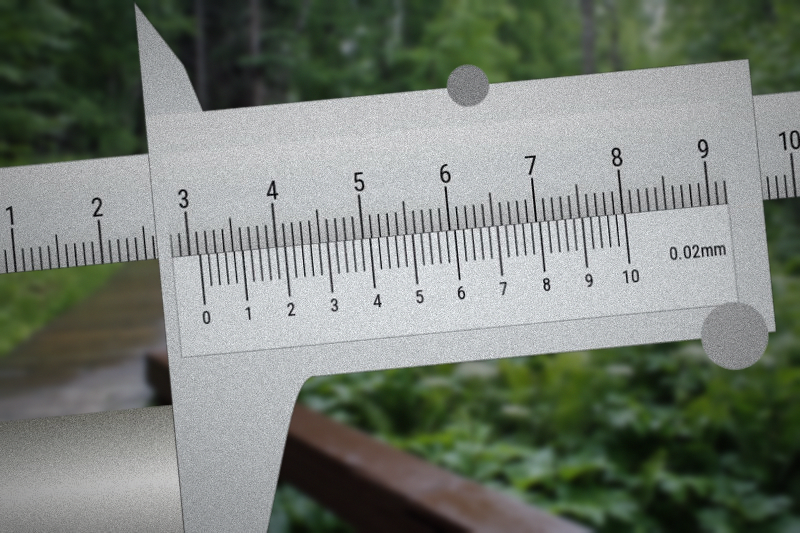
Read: 31.2 mm
